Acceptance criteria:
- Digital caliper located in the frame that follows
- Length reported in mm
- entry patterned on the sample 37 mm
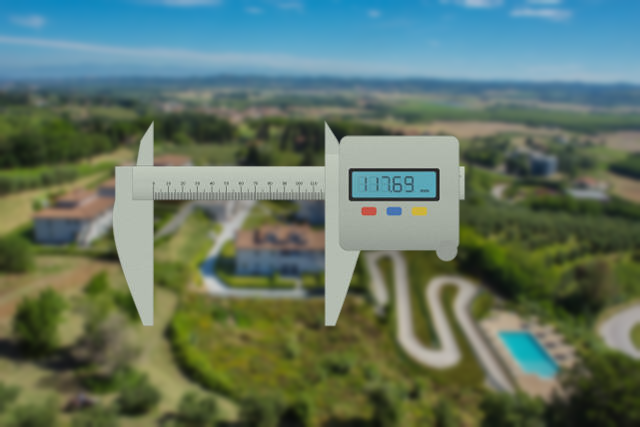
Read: 117.69 mm
